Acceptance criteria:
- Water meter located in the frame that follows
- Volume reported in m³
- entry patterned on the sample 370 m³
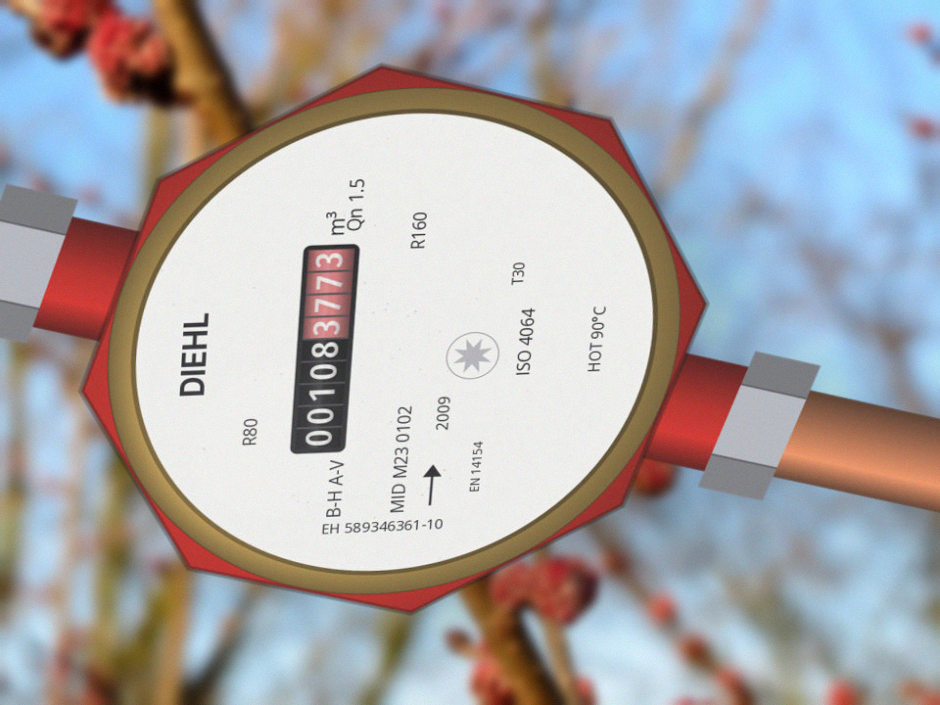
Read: 108.3773 m³
